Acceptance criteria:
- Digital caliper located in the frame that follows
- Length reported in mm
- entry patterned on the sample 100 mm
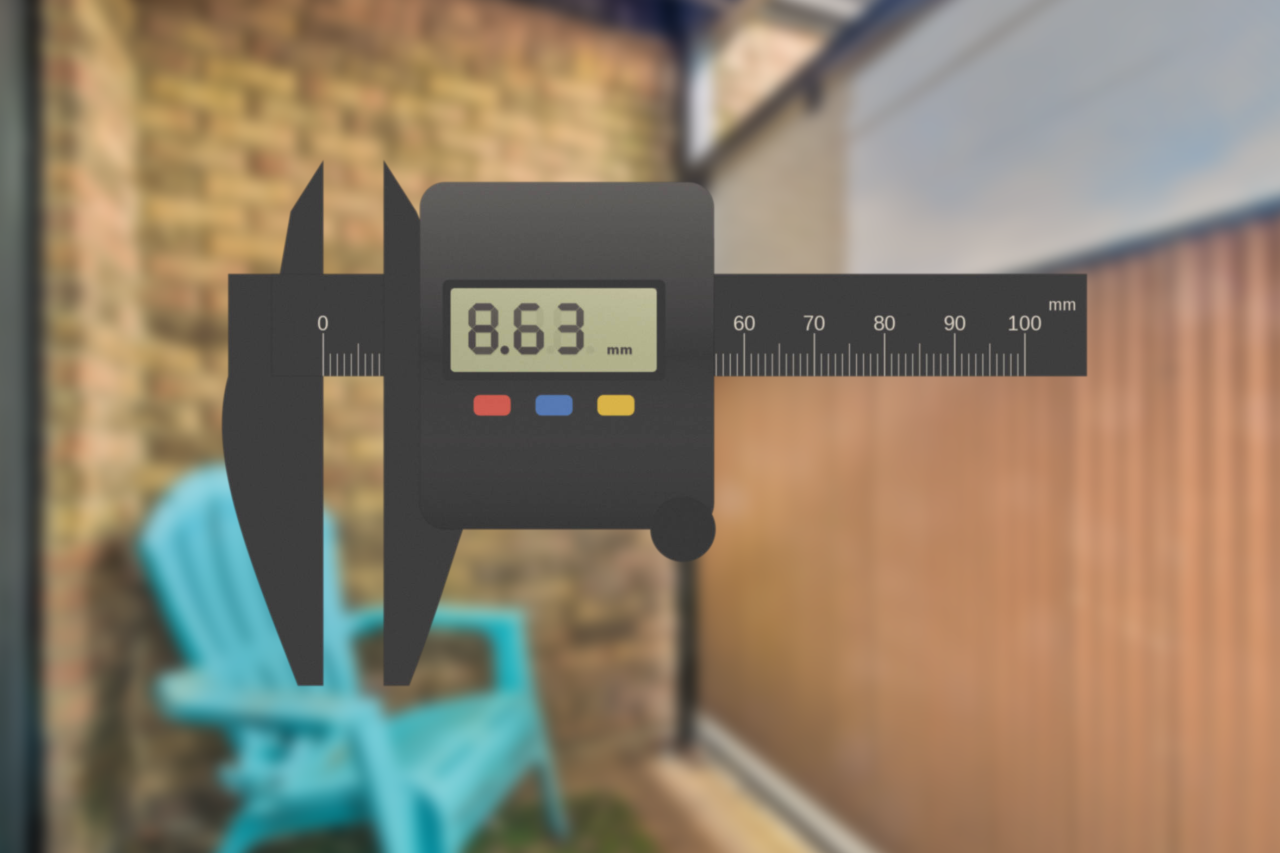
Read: 8.63 mm
